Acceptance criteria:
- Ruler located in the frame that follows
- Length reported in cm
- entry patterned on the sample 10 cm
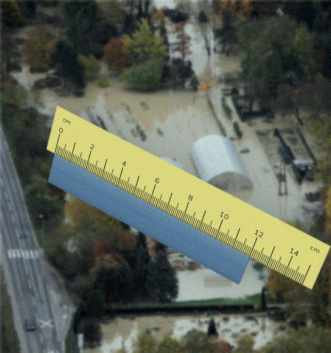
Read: 12 cm
